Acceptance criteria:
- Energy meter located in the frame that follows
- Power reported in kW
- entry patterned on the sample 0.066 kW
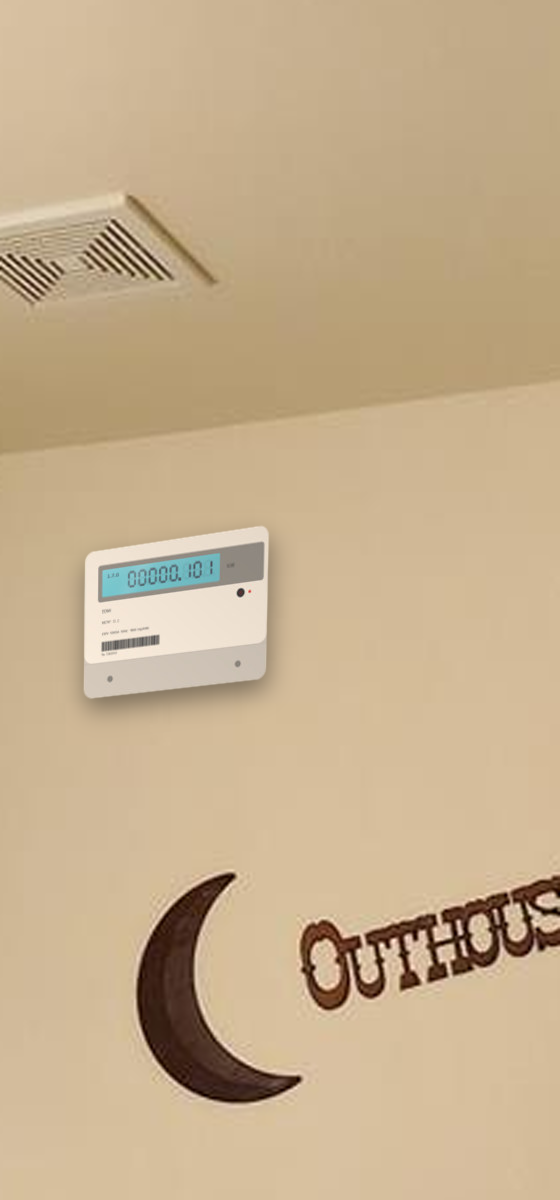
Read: 0.101 kW
